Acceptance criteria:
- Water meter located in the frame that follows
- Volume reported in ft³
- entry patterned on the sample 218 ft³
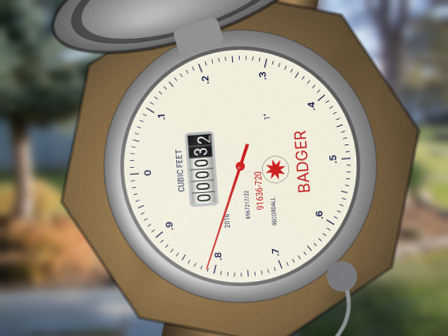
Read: 31.81 ft³
